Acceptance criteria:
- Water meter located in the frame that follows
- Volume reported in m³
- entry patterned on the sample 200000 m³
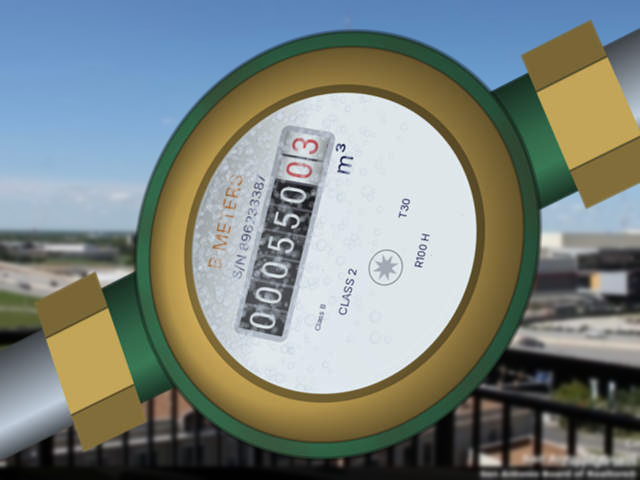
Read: 550.03 m³
